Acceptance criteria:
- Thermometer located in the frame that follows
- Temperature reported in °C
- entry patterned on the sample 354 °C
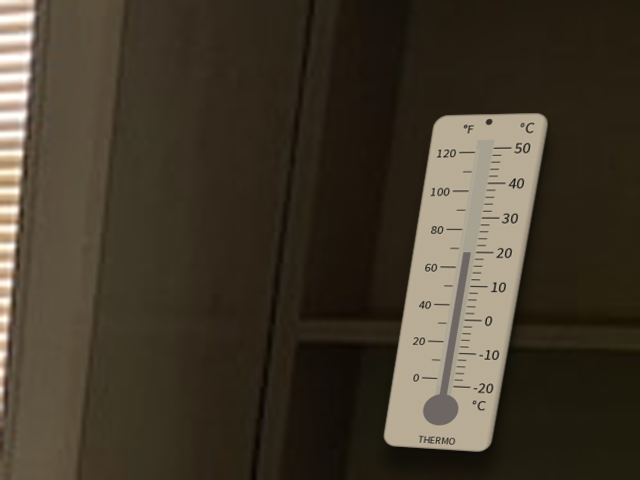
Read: 20 °C
